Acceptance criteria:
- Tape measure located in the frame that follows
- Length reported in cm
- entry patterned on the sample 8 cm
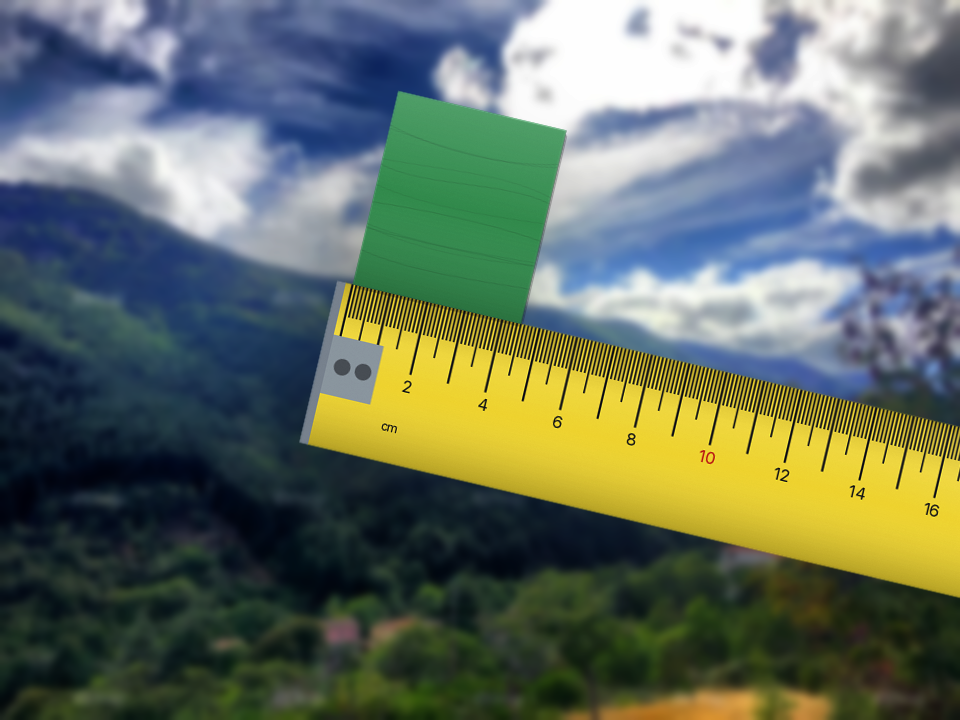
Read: 4.5 cm
